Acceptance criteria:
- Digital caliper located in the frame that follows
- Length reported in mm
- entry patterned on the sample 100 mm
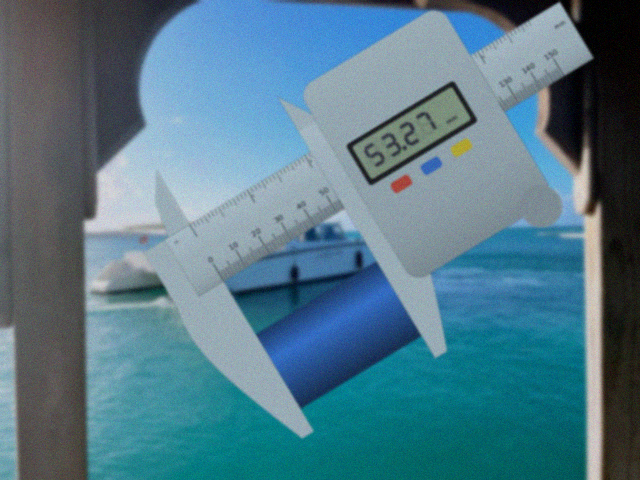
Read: 53.27 mm
